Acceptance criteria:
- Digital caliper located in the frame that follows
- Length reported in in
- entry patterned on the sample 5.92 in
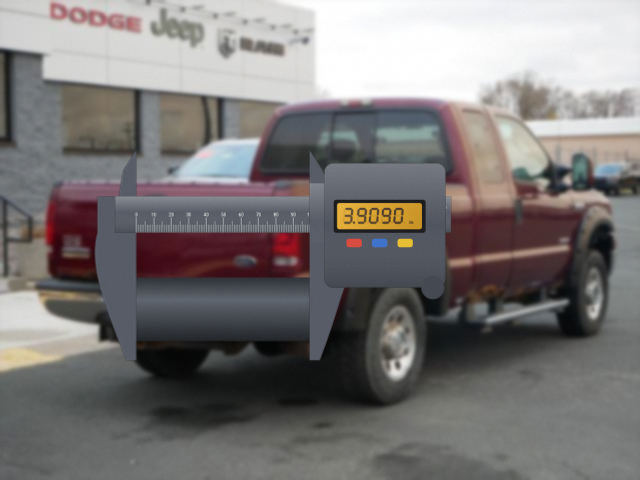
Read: 3.9090 in
